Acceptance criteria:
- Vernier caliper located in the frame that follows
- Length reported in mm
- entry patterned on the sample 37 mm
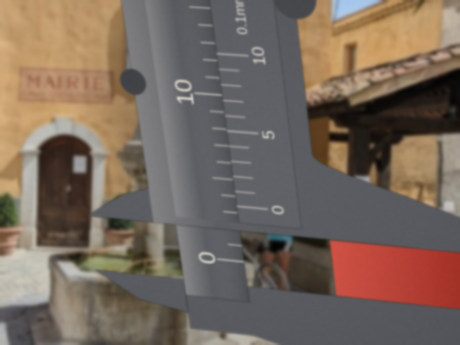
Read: 3.4 mm
